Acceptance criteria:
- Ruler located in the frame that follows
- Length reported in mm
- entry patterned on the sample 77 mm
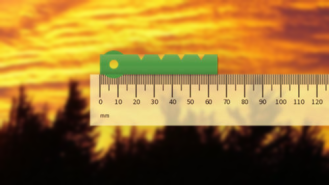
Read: 65 mm
